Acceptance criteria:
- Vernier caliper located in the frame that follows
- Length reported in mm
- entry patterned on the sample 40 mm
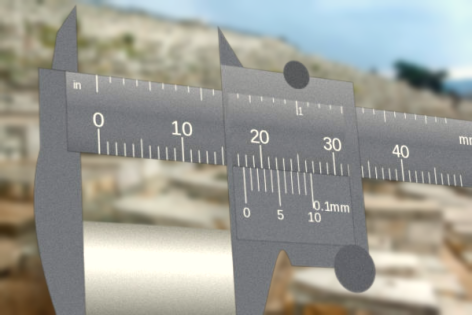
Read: 17.6 mm
